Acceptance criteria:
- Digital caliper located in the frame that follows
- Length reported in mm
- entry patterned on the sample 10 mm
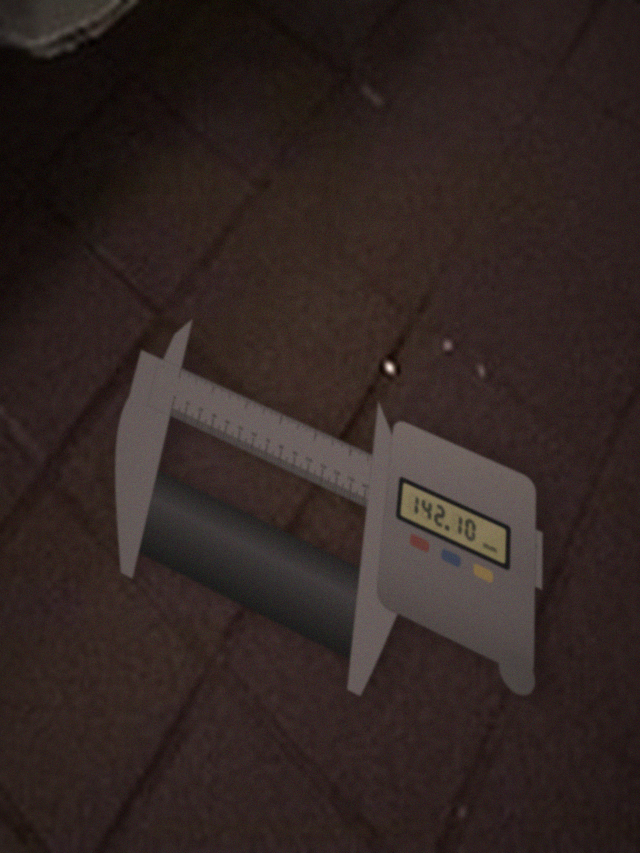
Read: 142.10 mm
